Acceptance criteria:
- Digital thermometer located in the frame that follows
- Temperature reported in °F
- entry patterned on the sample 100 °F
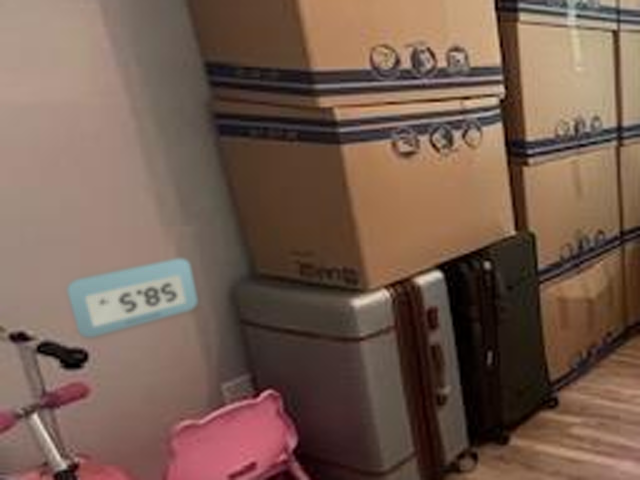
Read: 58.5 °F
